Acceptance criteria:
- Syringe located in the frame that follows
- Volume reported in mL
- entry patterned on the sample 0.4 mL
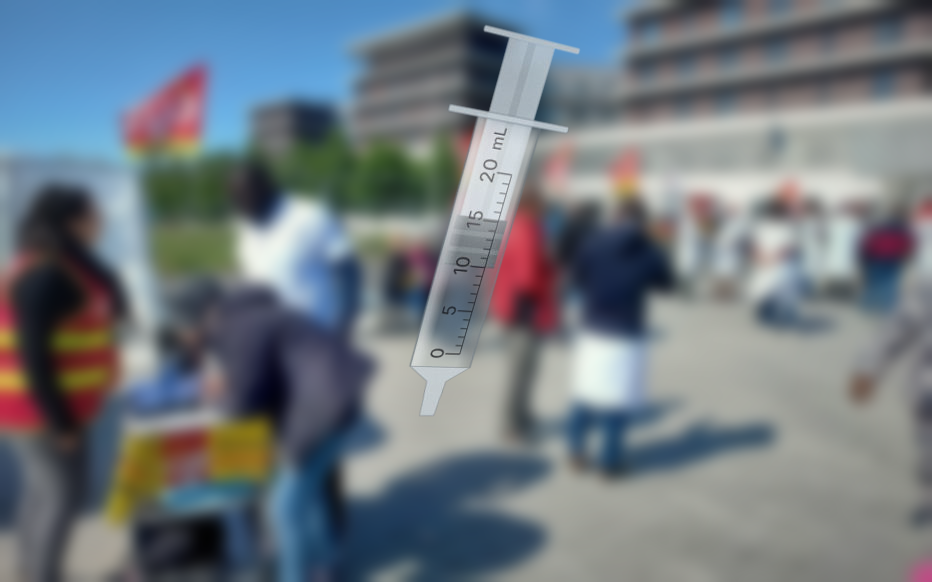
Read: 10 mL
